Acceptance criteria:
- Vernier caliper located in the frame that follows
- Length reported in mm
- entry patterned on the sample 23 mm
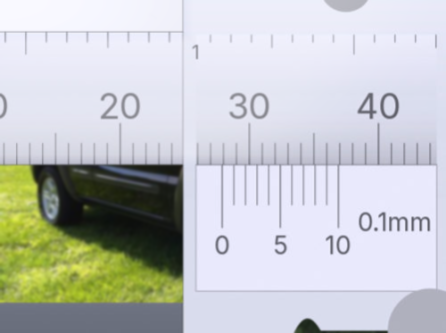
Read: 27.9 mm
